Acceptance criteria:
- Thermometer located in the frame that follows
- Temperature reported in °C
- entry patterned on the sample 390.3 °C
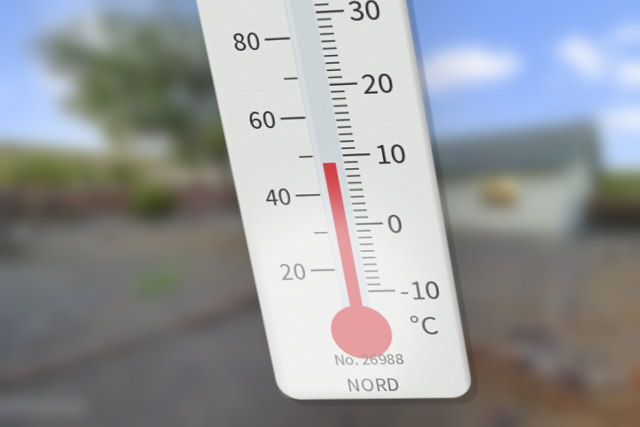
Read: 9 °C
